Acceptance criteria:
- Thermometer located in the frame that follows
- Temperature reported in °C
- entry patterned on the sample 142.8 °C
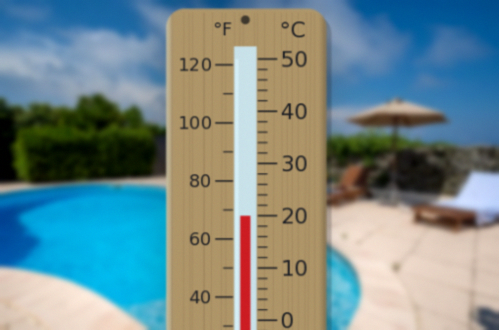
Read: 20 °C
